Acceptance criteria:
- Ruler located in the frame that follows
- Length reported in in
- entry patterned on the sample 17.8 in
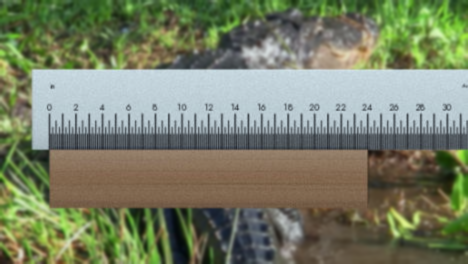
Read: 24 in
